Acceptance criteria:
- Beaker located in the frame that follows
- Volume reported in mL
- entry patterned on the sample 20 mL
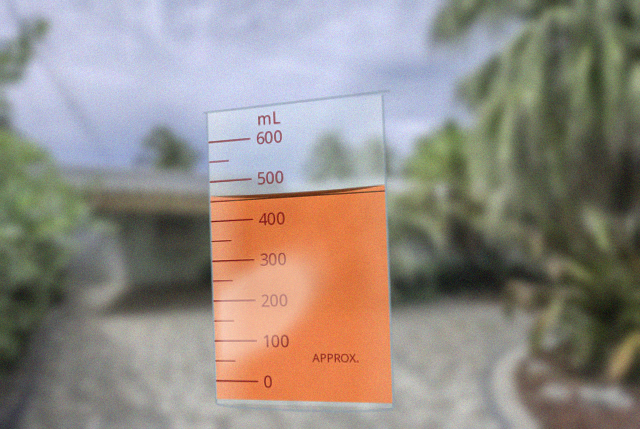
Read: 450 mL
